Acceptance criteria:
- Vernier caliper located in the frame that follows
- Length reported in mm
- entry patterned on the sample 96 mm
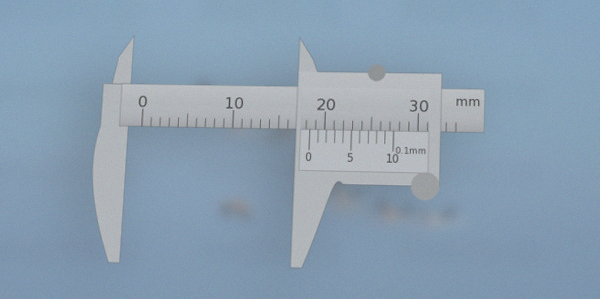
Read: 18.4 mm
